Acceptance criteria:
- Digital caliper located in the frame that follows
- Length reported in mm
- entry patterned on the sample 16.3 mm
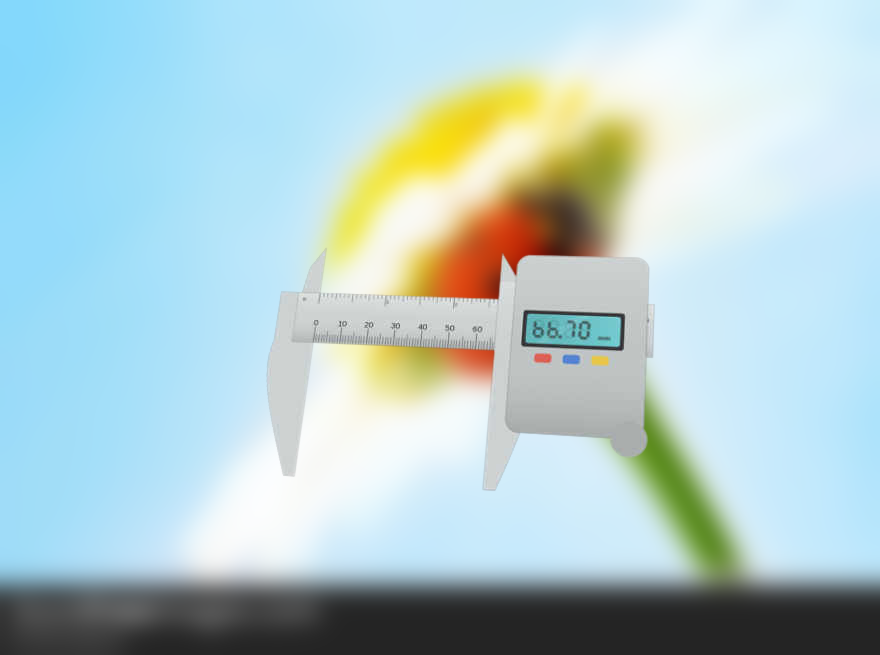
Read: 66.70 mm
